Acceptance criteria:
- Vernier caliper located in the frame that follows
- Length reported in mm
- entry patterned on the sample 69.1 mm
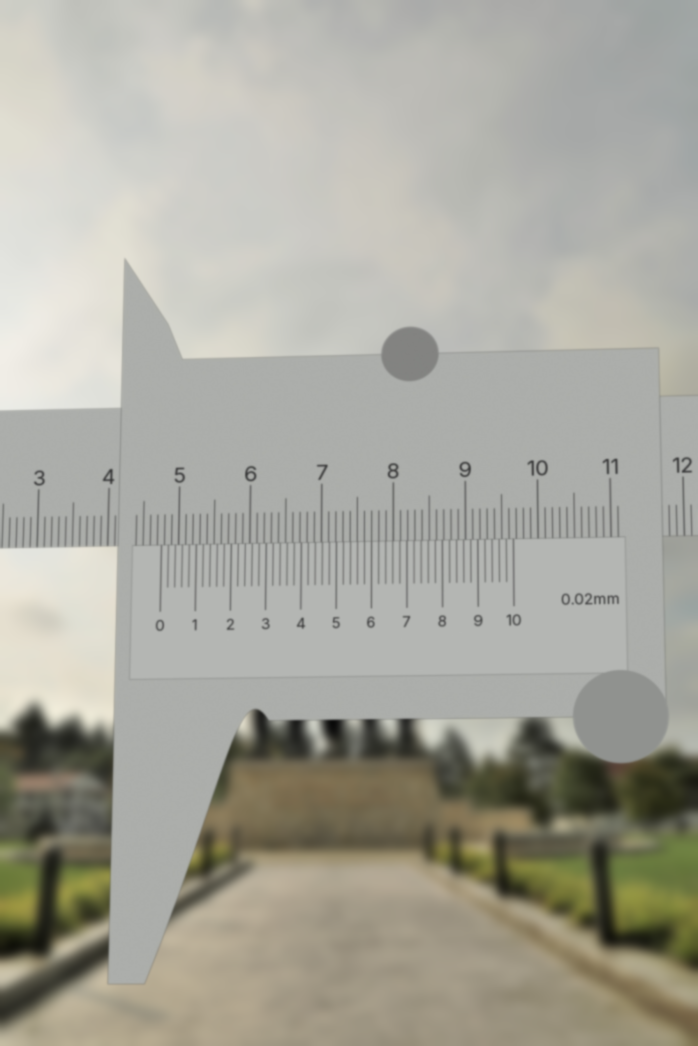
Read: 47.6 mm
